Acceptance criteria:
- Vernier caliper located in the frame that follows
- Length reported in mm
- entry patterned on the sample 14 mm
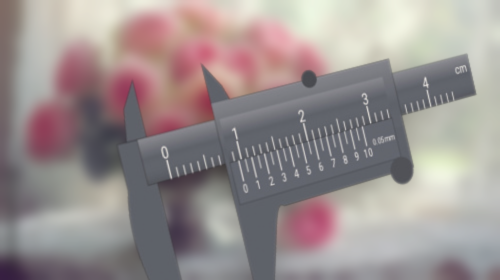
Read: 9.6 mm
